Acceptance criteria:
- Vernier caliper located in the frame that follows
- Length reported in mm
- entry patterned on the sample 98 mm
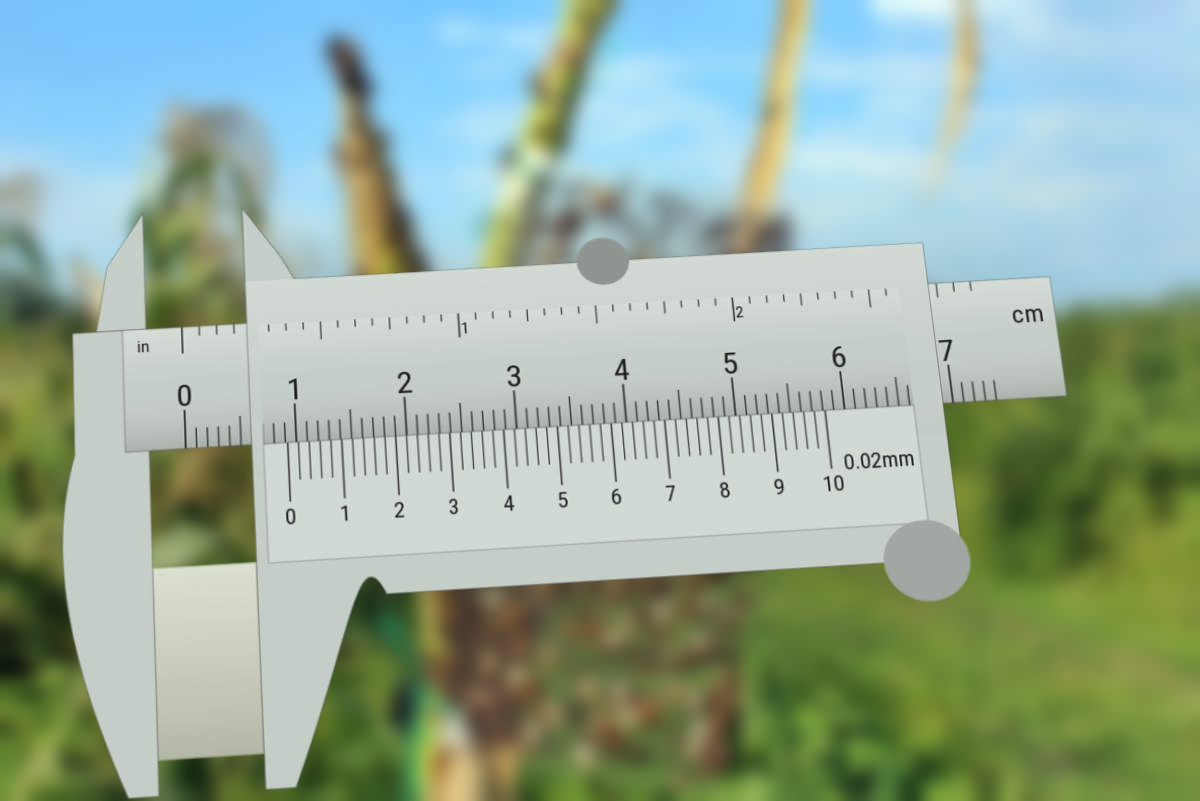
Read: 9.2 mm
